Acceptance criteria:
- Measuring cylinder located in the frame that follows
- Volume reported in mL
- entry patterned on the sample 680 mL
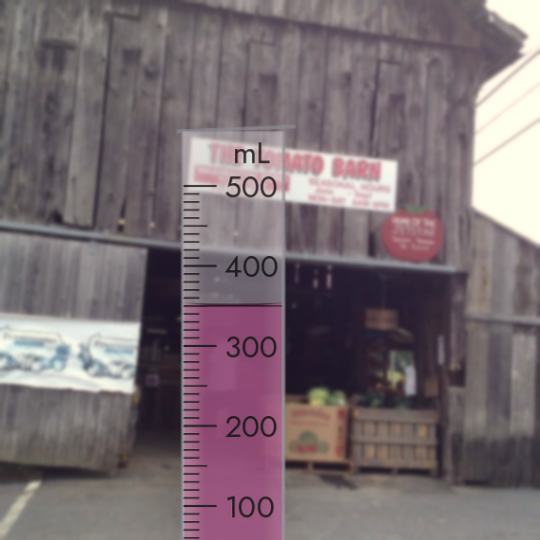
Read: 350 mL
